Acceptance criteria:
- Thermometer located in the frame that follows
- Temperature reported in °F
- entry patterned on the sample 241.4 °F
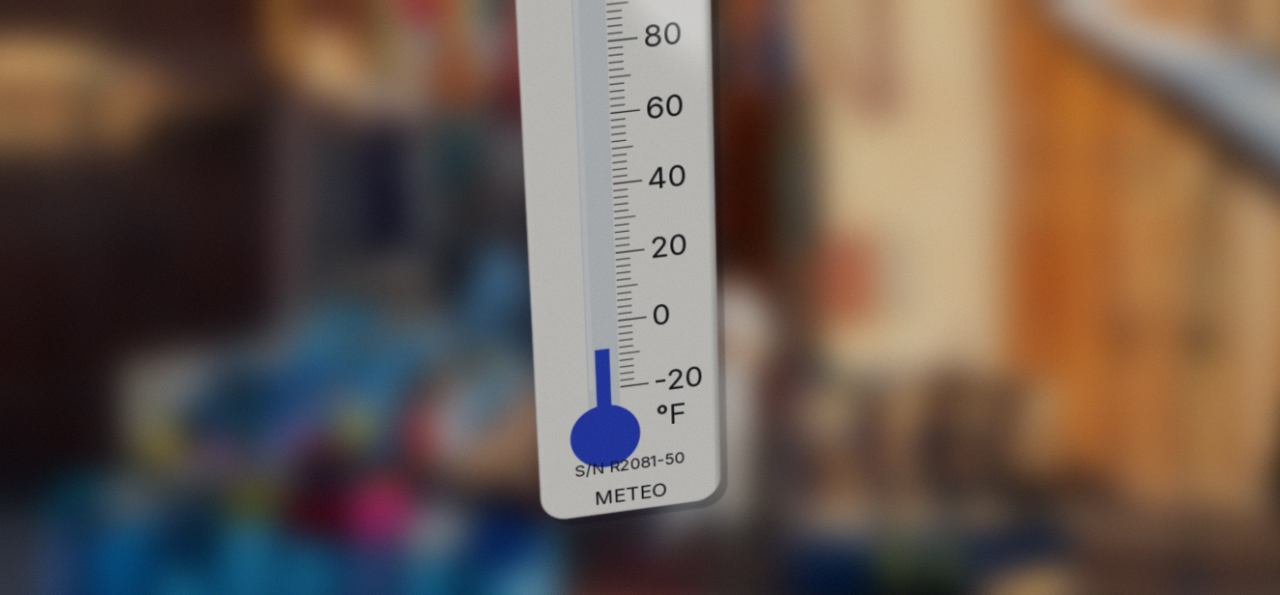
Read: -8 °F
